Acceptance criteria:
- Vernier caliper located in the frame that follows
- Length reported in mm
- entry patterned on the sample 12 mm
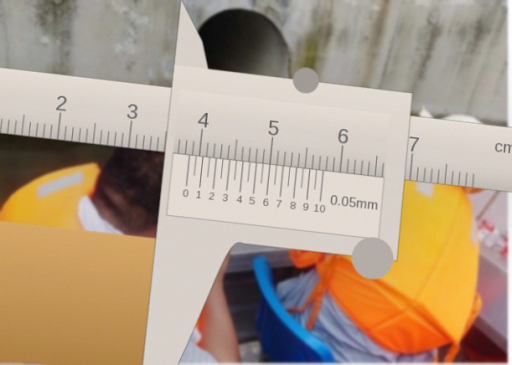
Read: 38.6 mm
